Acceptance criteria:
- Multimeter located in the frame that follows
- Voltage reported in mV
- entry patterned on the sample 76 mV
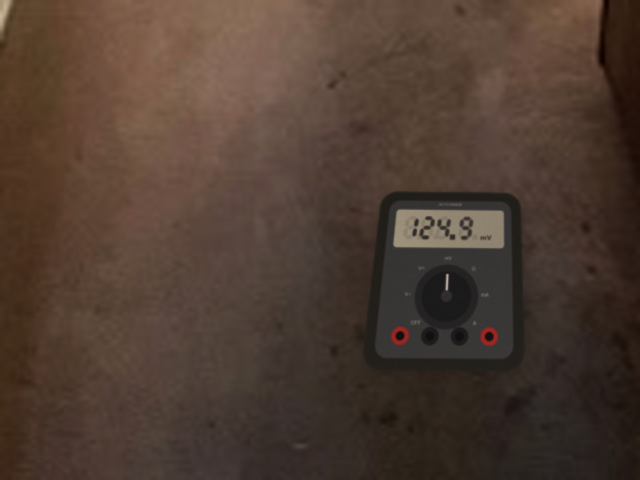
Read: 124.9 mV
